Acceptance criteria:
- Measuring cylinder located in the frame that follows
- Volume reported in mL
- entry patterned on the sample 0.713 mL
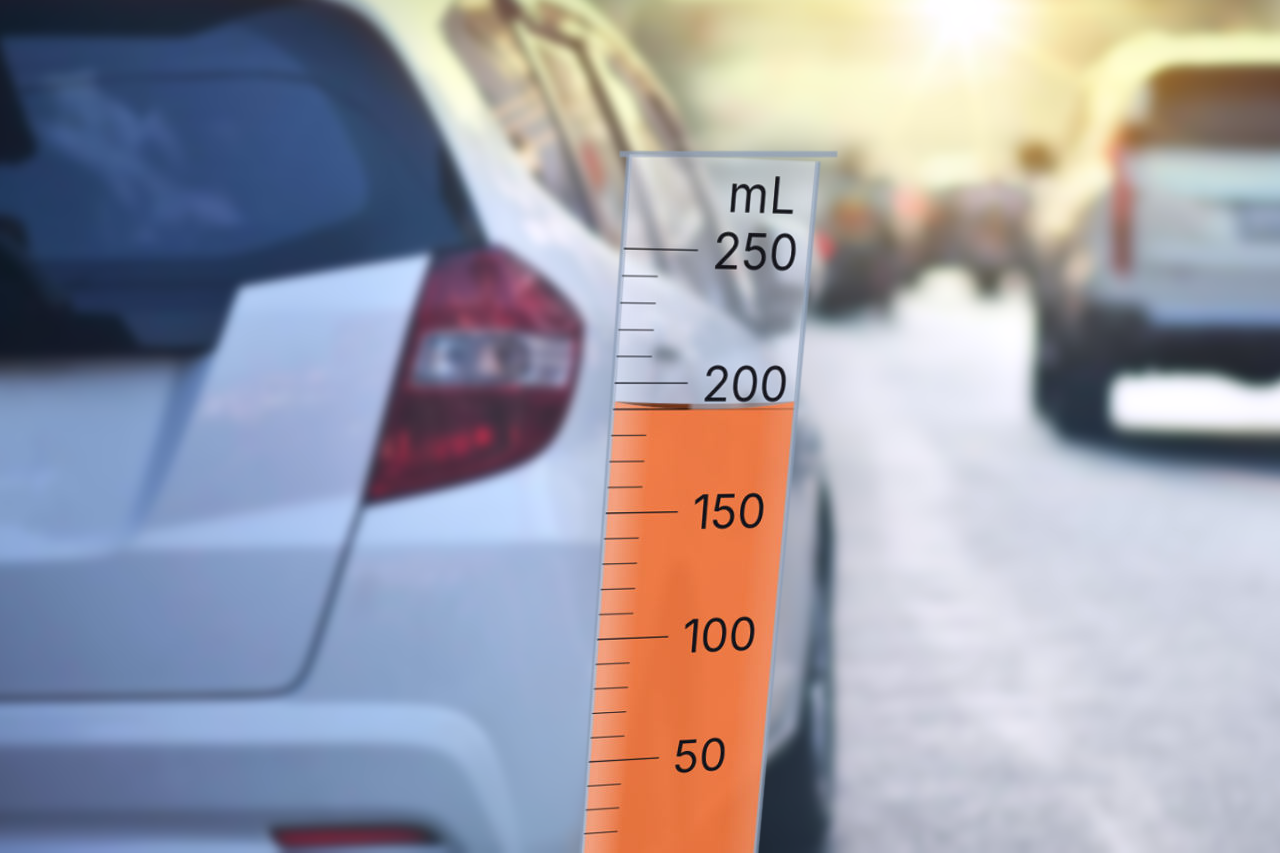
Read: 190 mL
